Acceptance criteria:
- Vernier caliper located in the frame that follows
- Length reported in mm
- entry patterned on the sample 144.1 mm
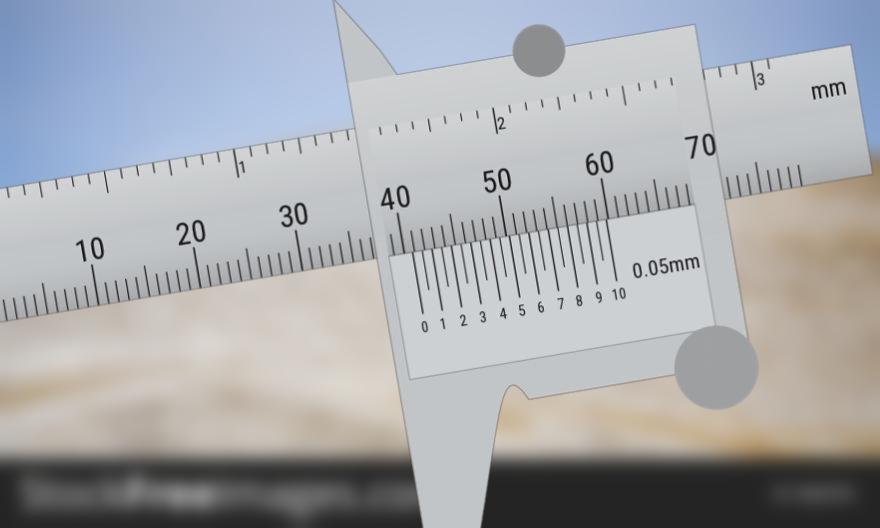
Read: 40.8 mm
